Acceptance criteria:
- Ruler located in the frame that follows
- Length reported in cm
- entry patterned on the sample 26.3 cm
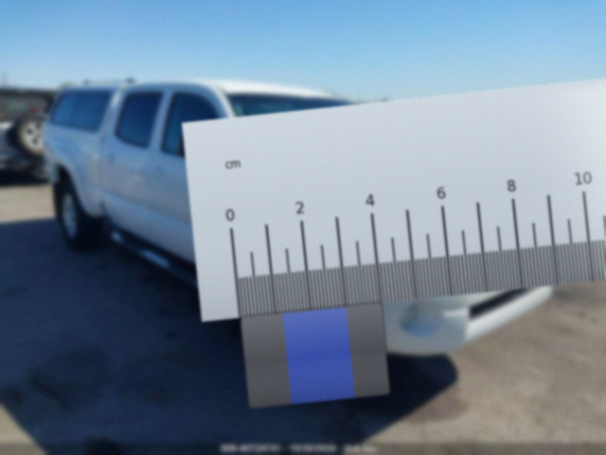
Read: 4 cm
